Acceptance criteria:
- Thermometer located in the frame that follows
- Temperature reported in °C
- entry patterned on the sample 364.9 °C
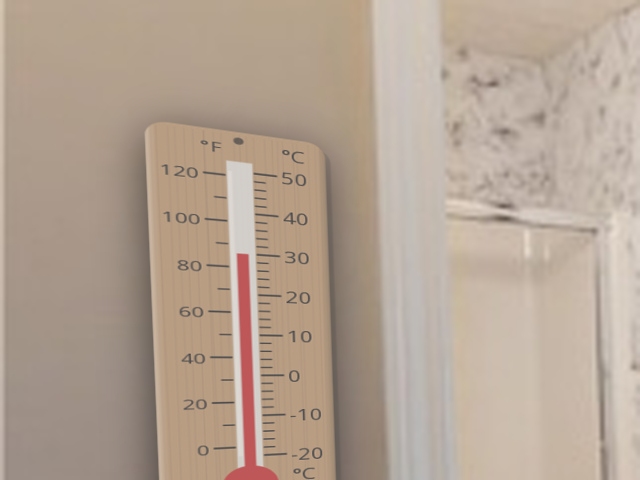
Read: 30 °C
